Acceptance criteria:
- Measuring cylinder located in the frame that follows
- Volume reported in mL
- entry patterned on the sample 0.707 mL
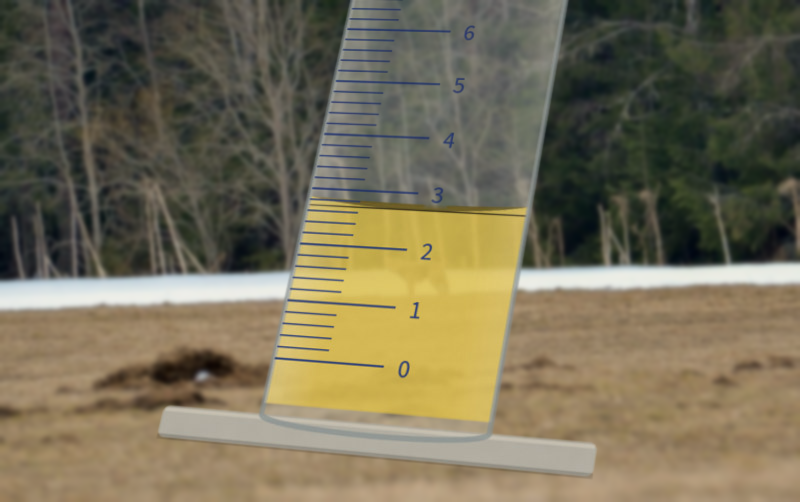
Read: 2.7 mL
